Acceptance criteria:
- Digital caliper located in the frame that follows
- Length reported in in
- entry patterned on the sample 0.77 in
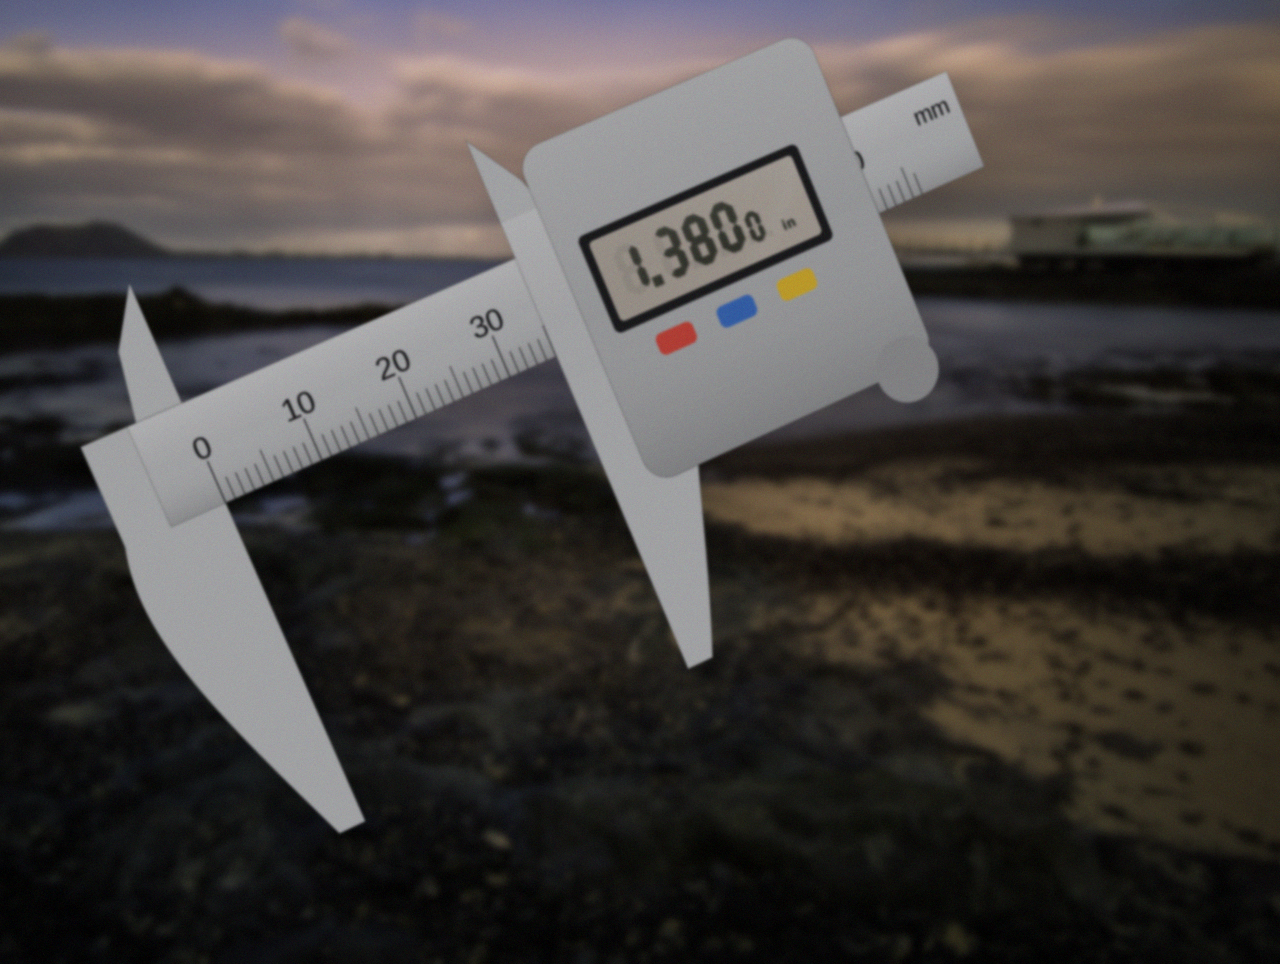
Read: 1.3800 in
